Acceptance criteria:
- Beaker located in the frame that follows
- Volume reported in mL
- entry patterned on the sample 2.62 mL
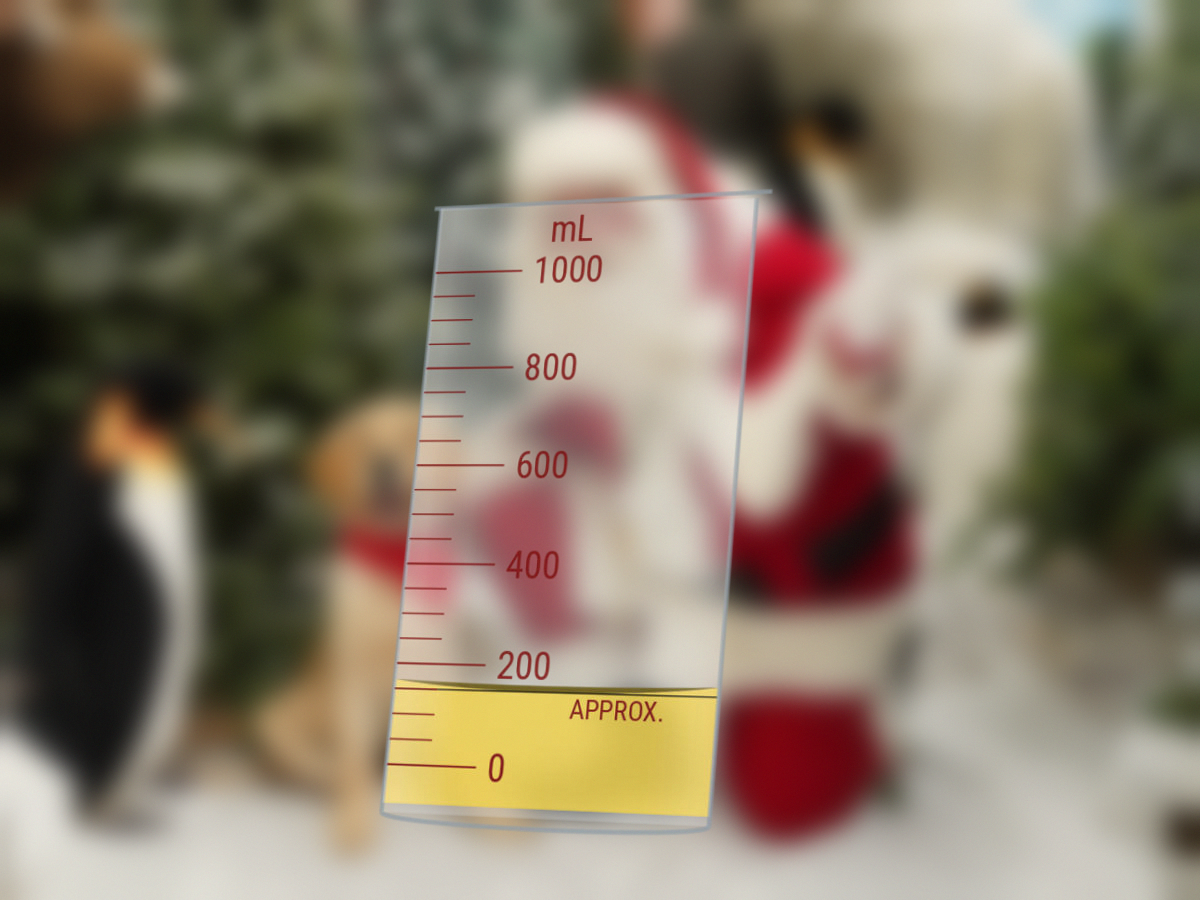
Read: 150 mL
